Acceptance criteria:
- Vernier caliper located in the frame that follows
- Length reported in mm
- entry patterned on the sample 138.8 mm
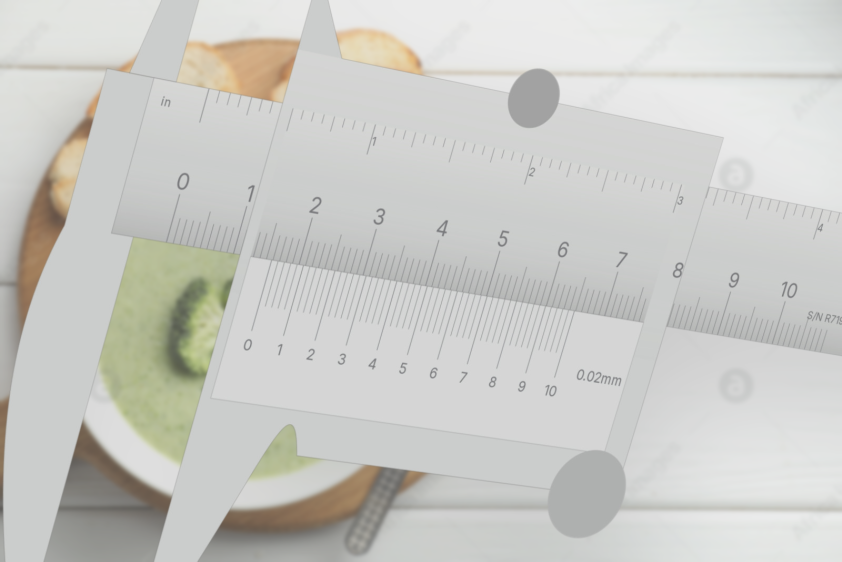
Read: 15.8 mm
